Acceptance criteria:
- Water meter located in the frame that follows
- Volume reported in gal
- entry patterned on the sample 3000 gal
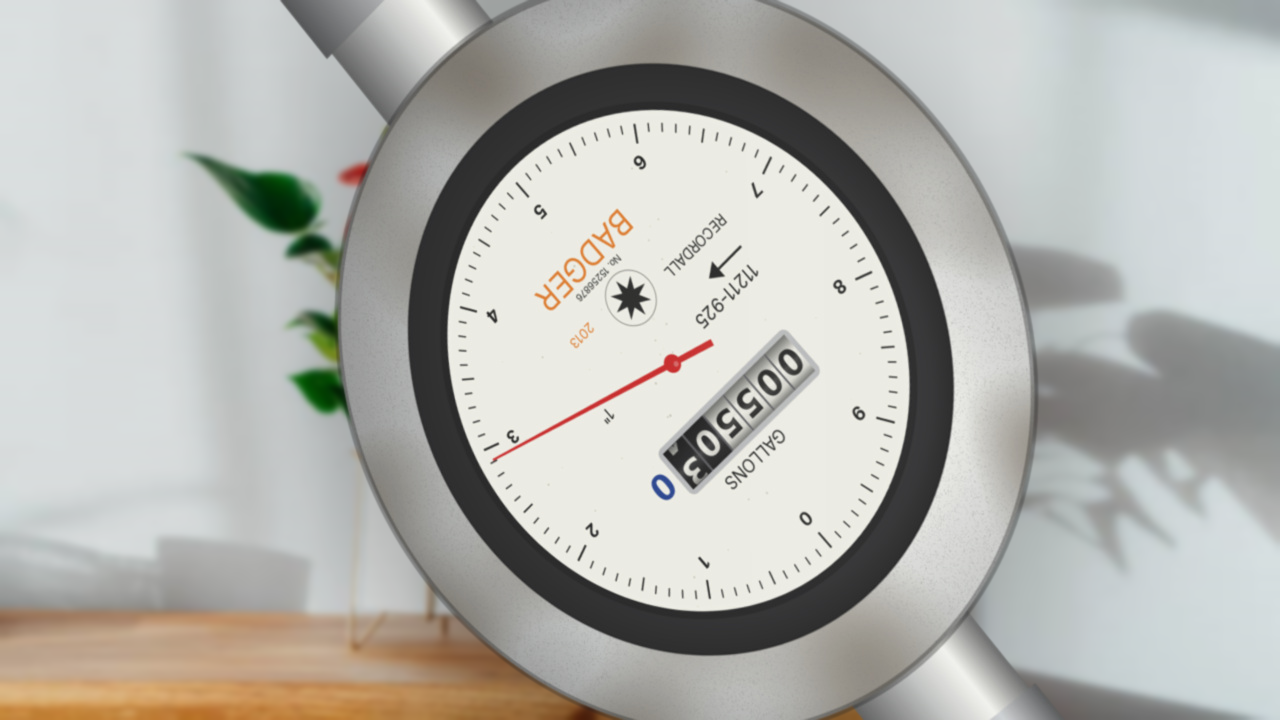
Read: 55032.9 gal
